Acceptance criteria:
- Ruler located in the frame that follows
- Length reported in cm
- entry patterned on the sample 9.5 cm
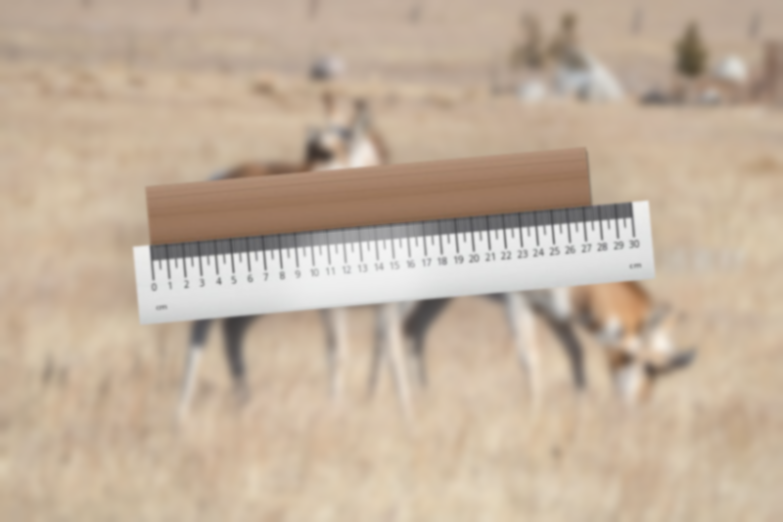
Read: 27.5 cm
